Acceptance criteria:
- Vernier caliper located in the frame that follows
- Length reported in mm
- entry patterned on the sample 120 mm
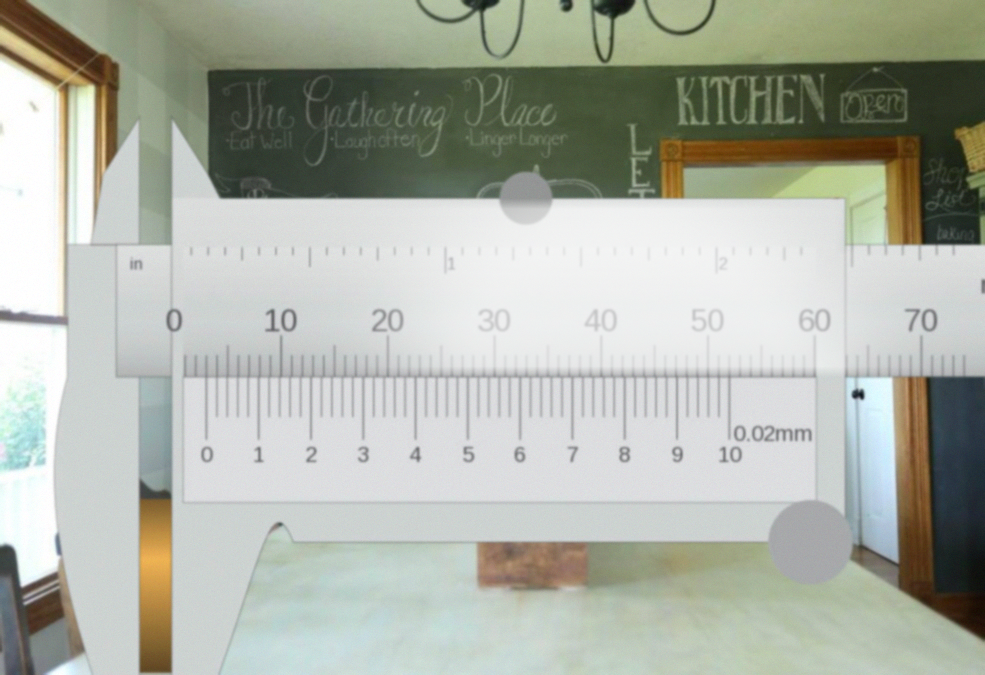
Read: 3.0 mm
